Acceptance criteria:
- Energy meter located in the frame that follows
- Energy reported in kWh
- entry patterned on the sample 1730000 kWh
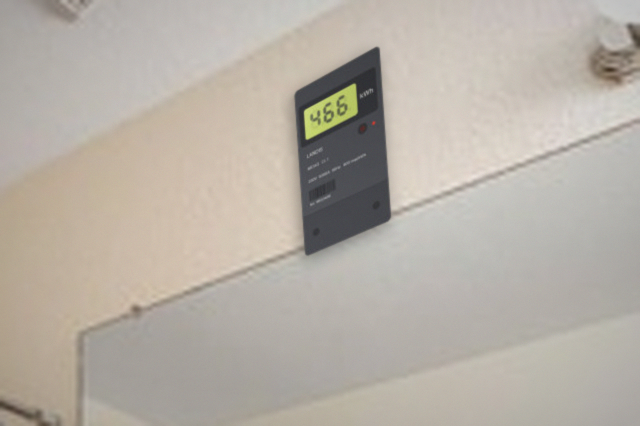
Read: 466 kWh
